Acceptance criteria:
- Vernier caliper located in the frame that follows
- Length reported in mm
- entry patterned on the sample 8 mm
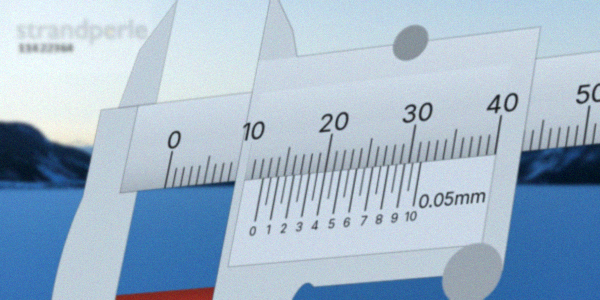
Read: 12.4 mm
